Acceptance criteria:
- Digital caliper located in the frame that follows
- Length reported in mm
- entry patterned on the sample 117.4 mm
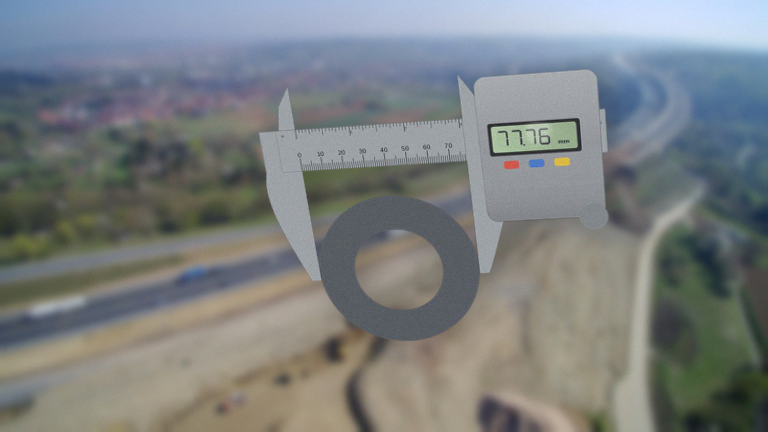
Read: 77.76 mm
